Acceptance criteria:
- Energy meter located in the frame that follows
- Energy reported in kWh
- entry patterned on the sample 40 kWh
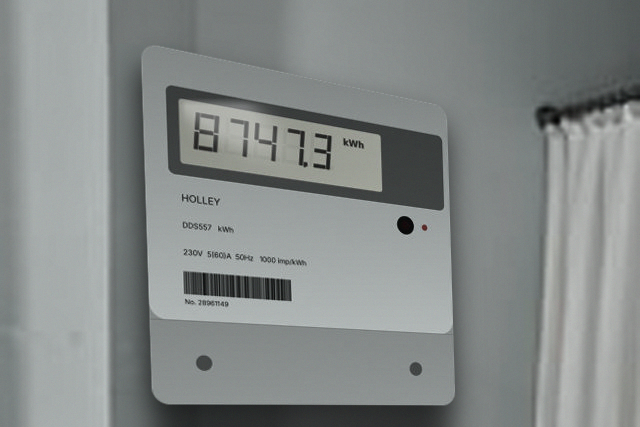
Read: 8747.3 kWh
